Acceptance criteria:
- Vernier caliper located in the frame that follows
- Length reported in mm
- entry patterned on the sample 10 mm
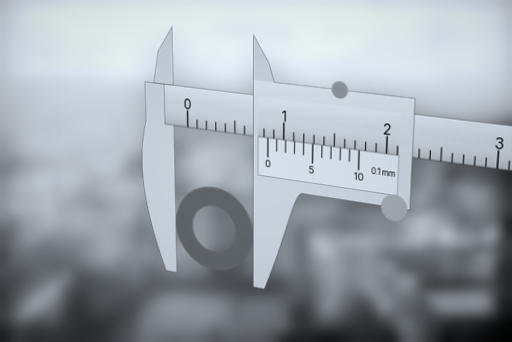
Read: 8.4 mm
